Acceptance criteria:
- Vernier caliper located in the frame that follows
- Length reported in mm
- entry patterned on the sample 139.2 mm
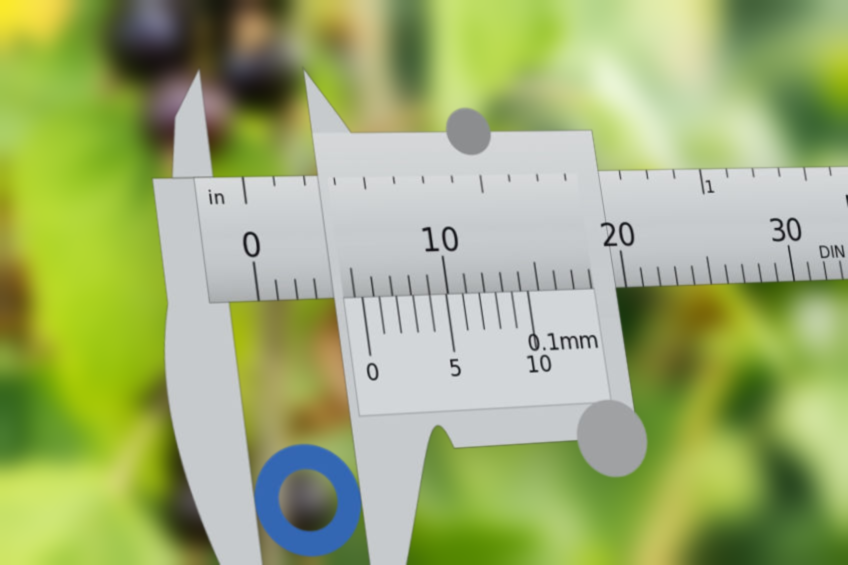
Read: 5.4 mm
